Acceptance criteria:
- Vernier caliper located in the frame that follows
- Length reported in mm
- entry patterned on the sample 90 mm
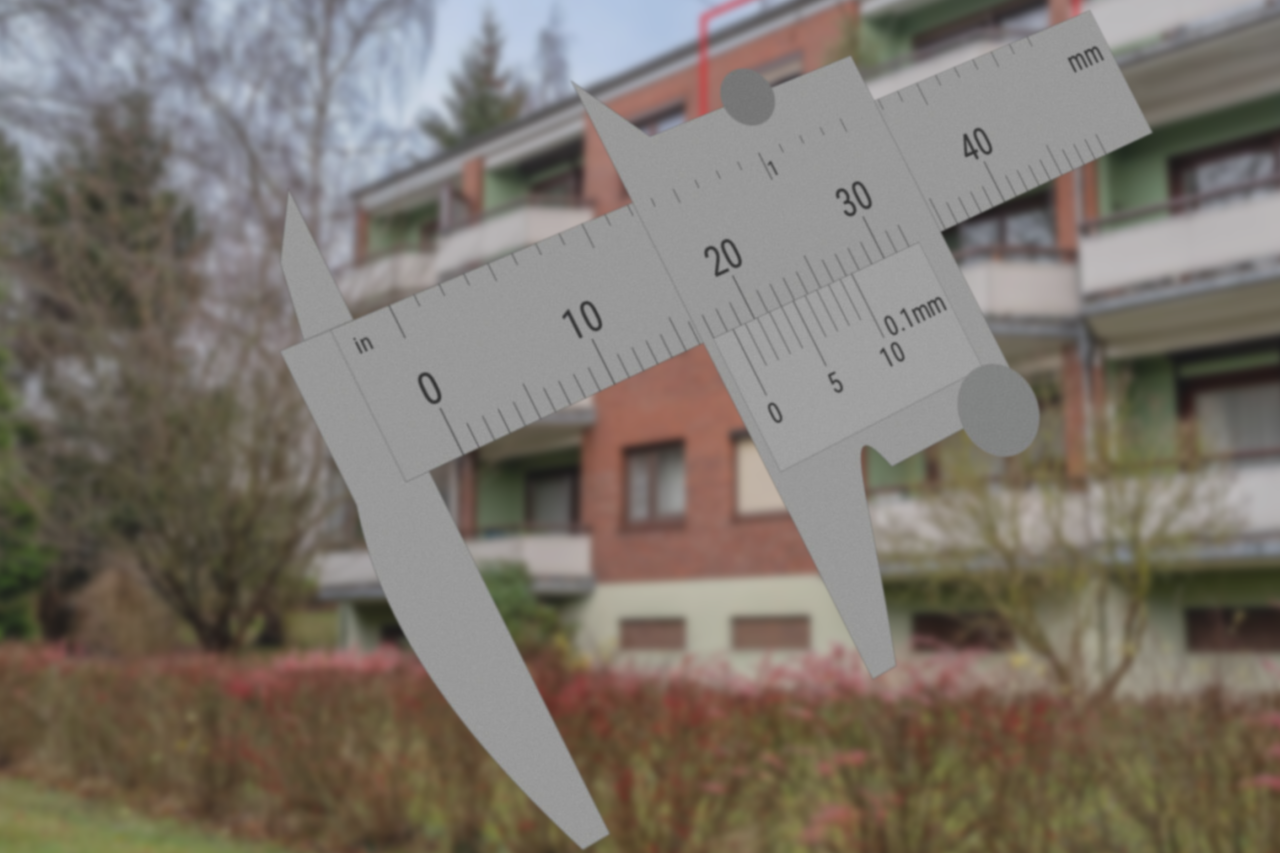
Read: 18.4 mm
